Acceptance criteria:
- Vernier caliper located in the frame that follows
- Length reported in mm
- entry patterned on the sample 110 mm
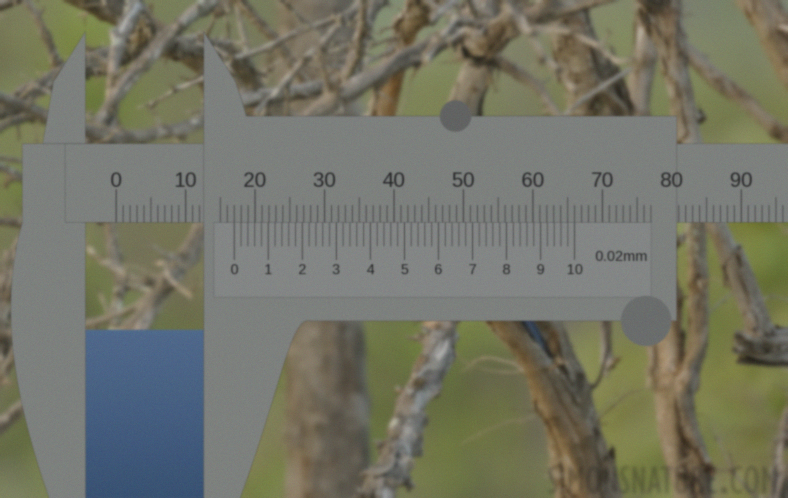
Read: 17.0 mm
